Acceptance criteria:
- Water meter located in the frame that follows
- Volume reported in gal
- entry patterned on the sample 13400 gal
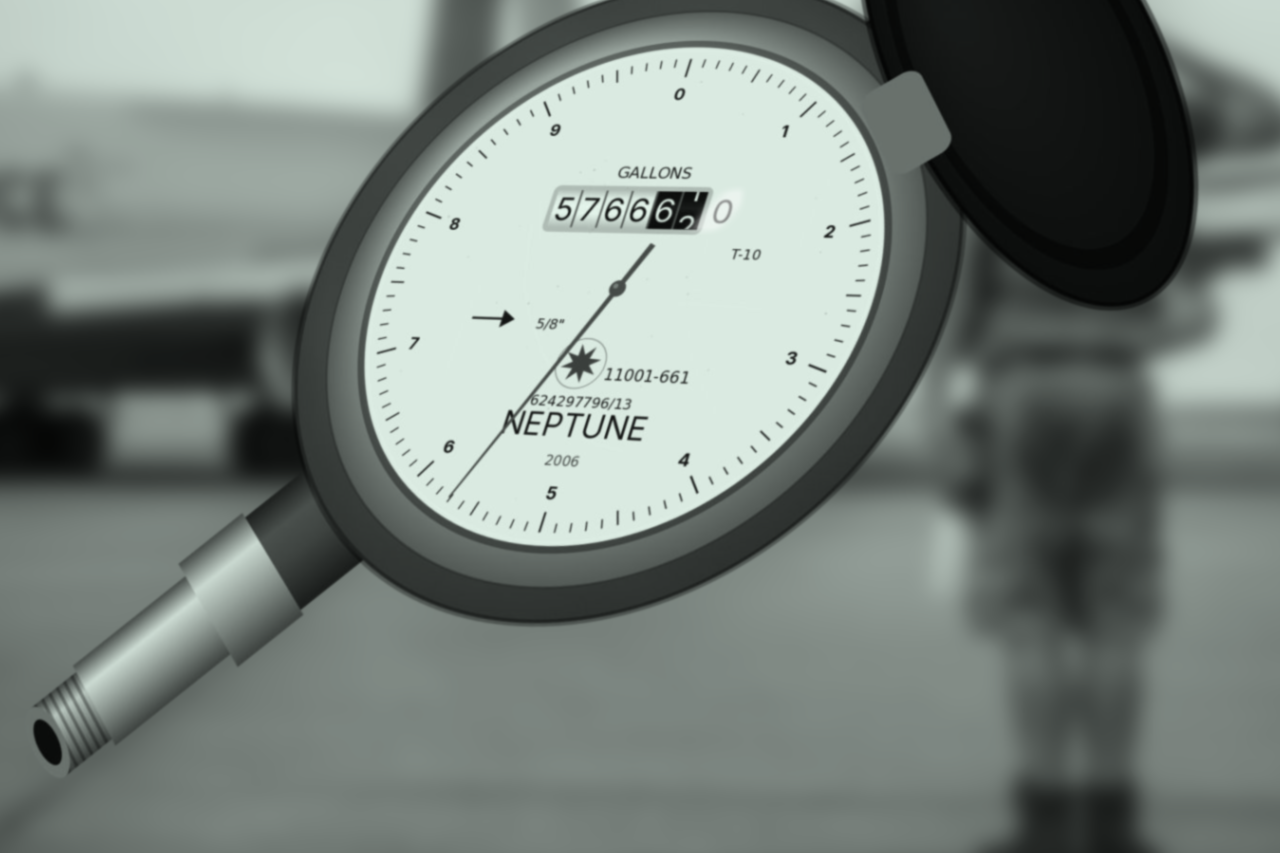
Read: 5766615.7 gal
